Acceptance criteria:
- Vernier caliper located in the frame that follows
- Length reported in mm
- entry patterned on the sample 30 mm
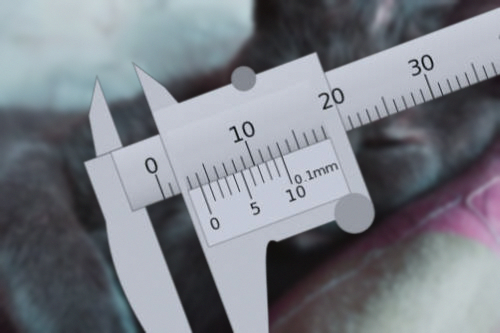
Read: 4.0 mm
